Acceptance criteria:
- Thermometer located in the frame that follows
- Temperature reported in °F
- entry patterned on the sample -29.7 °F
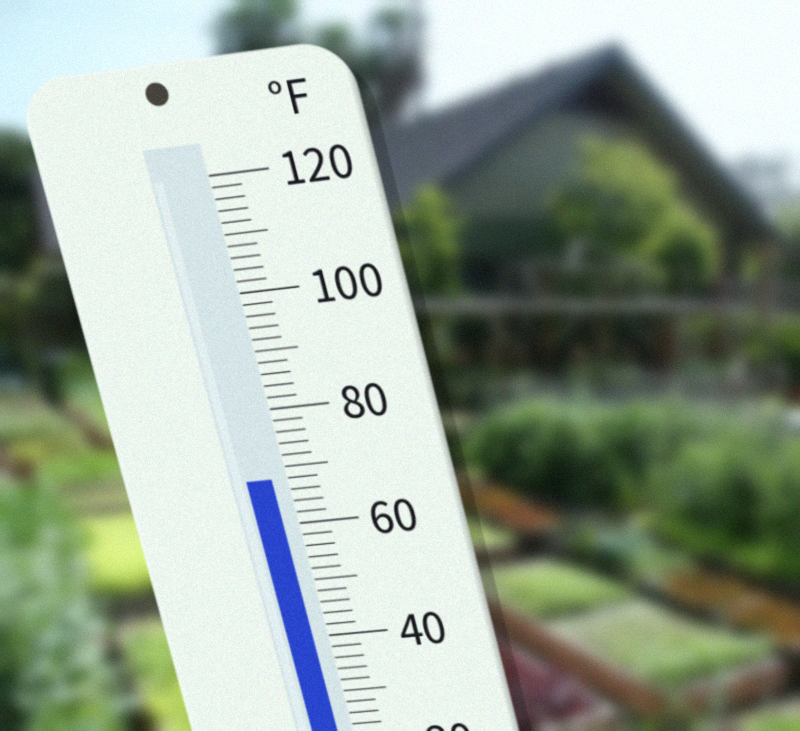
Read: 68 °F
